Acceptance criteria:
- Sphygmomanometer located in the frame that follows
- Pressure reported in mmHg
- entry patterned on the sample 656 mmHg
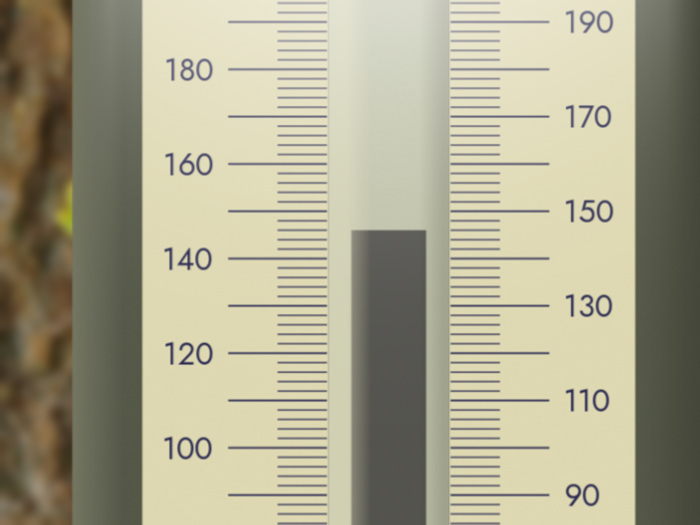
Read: 146 mmHg
